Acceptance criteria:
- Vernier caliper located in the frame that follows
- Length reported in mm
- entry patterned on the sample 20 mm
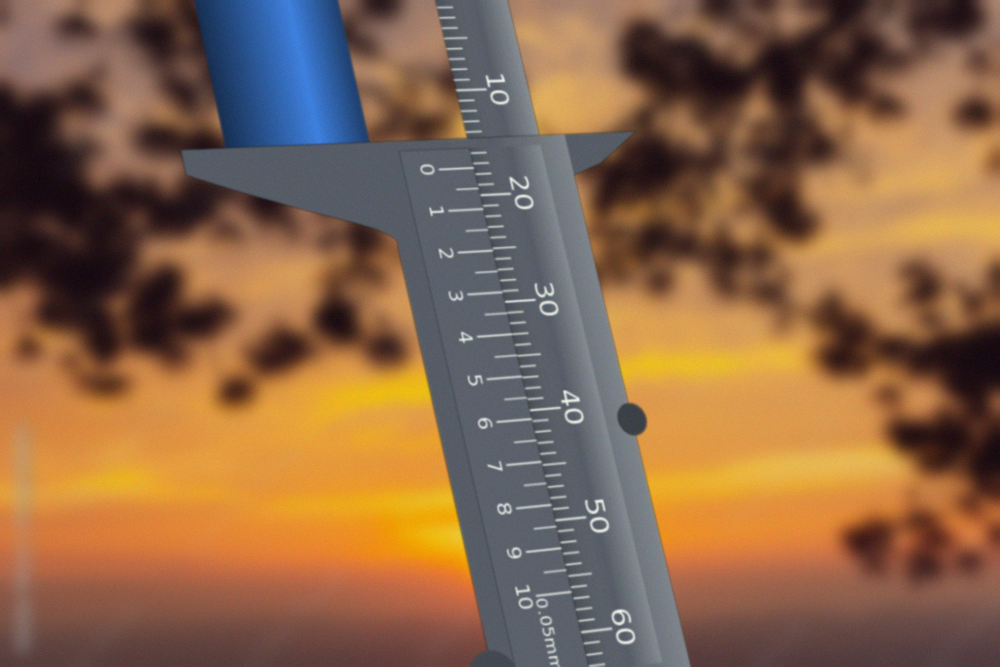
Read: 17.4 mm
